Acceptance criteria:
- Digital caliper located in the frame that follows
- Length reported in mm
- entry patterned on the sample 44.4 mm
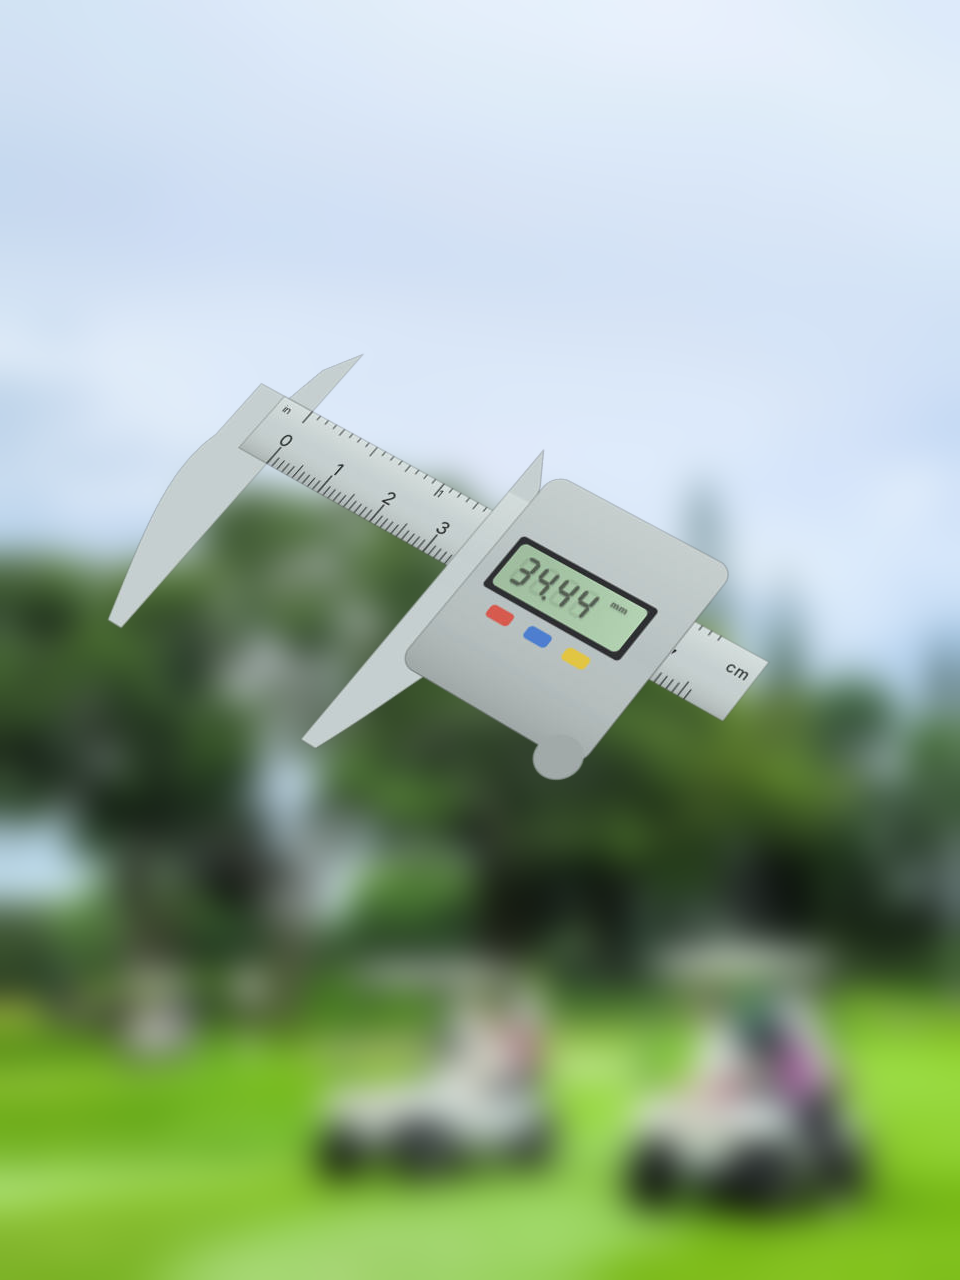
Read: 34.44 mm
